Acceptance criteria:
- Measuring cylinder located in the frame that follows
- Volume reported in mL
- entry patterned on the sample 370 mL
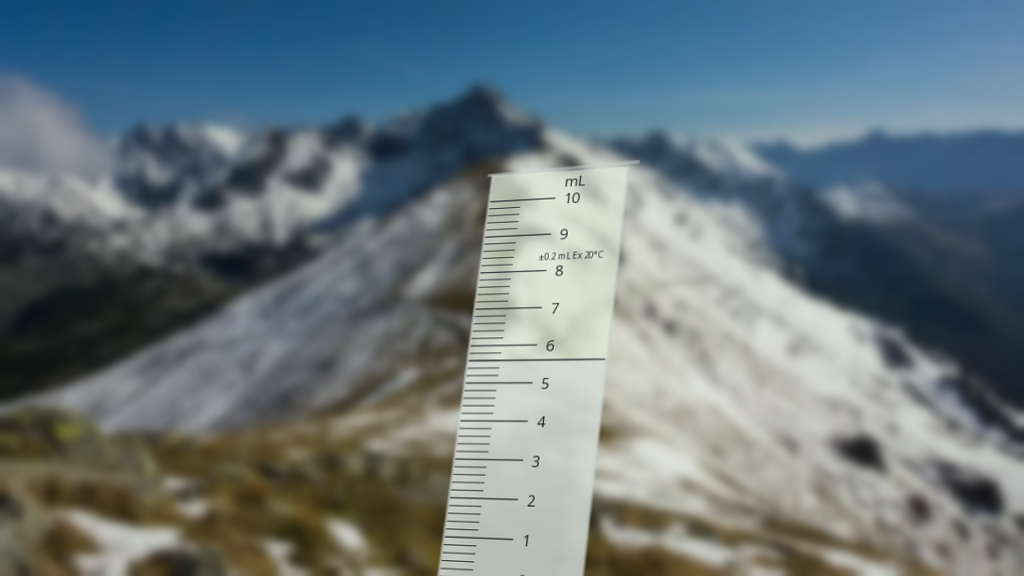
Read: 5.6 mL
